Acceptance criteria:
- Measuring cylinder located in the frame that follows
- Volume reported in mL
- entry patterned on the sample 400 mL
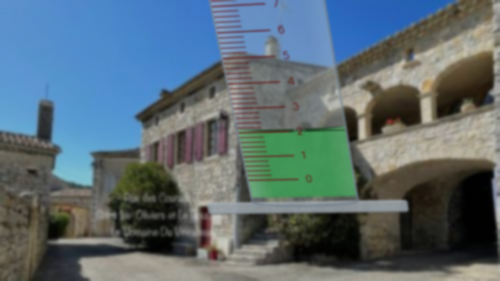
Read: 2 mL
